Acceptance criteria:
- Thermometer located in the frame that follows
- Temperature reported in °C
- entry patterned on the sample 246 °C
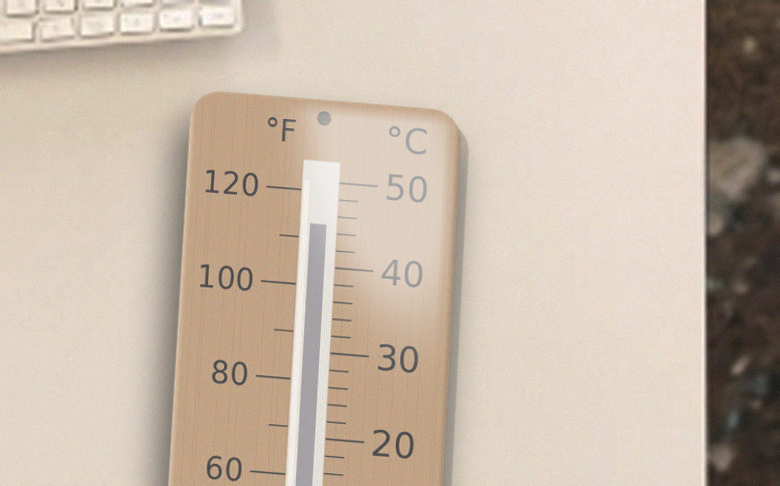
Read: 45 °C
